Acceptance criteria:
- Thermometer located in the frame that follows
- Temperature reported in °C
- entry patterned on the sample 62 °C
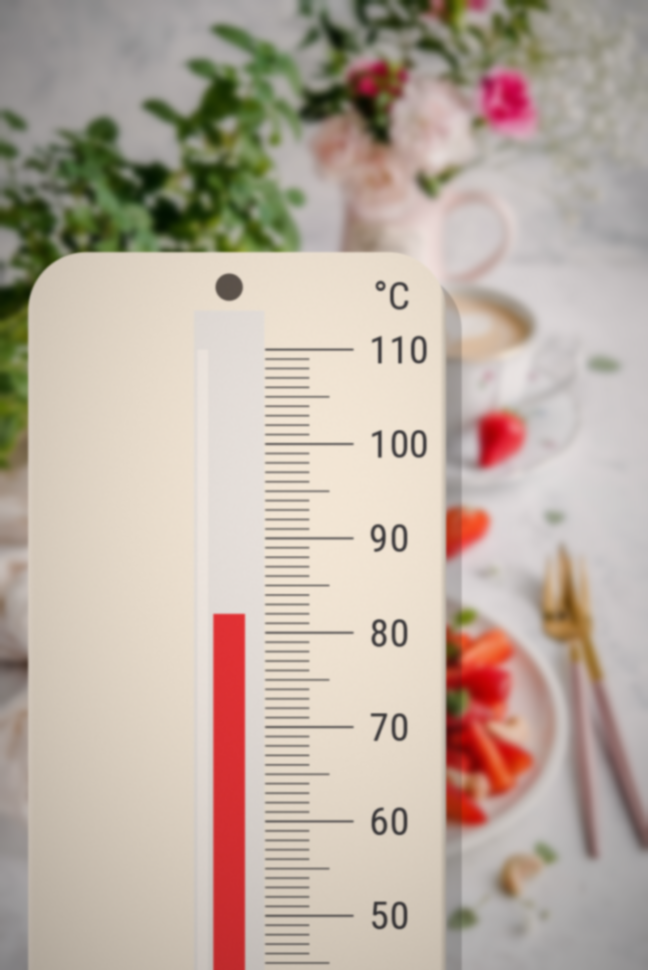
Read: 82 °C
